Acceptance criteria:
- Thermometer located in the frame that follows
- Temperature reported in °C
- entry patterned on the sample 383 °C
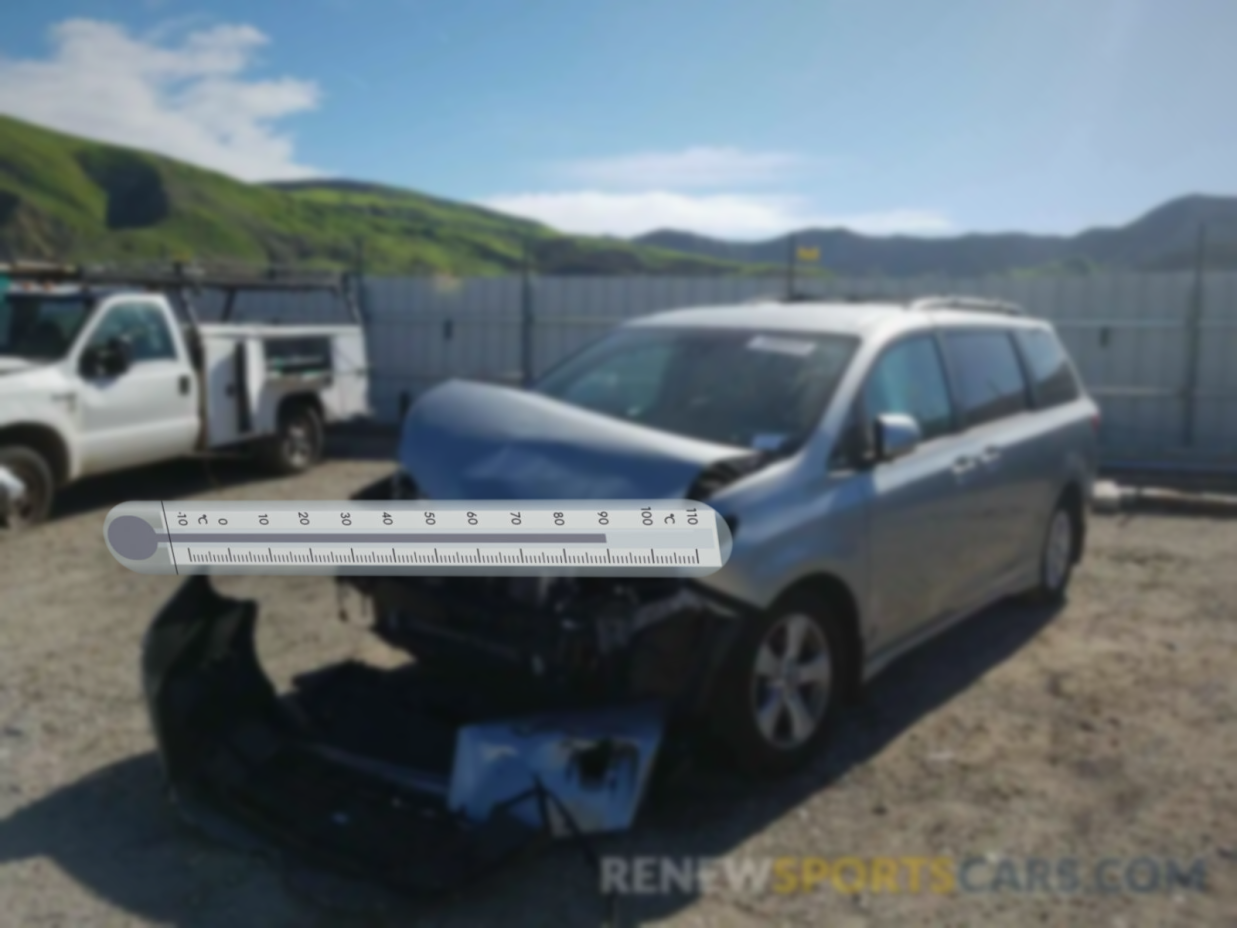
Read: 90 °C
